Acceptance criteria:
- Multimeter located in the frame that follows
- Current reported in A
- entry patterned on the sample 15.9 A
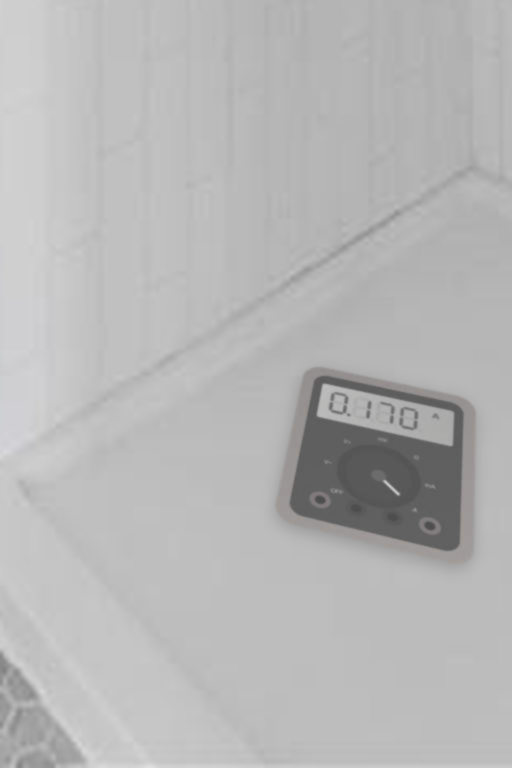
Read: 0.170 A
